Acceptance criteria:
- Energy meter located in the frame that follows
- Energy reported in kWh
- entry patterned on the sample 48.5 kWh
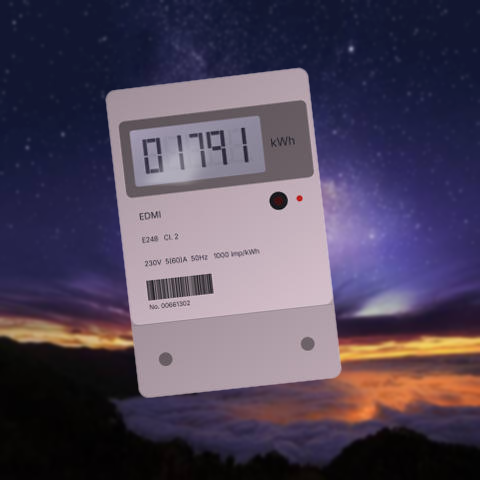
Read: 1791 kWh
